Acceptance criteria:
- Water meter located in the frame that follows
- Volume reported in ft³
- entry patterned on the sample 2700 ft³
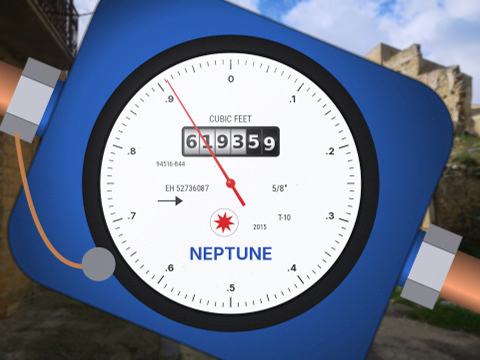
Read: 619358.91 ft³
